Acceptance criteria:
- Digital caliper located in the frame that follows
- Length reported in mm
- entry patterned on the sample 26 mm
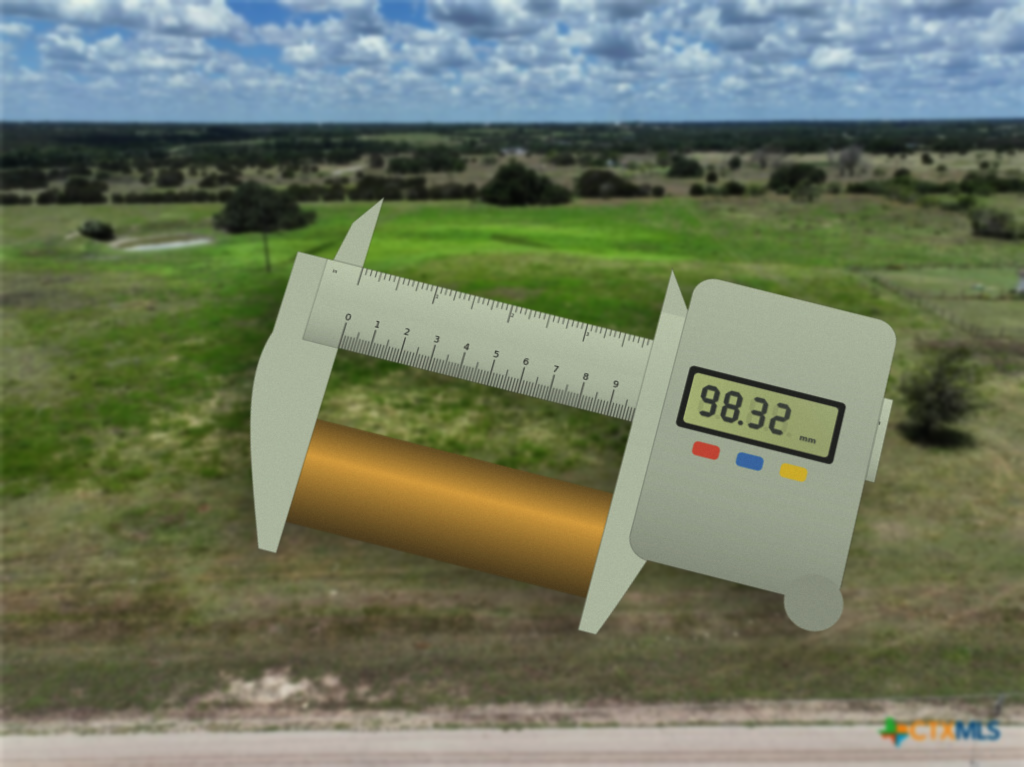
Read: 98.32 mm
